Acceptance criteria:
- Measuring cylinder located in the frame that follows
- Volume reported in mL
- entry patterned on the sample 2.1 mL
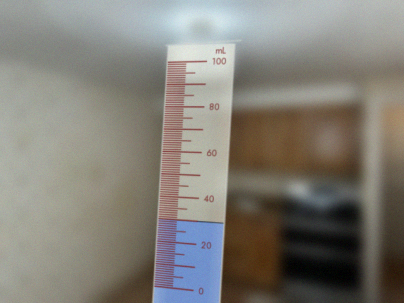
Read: 30 mL
